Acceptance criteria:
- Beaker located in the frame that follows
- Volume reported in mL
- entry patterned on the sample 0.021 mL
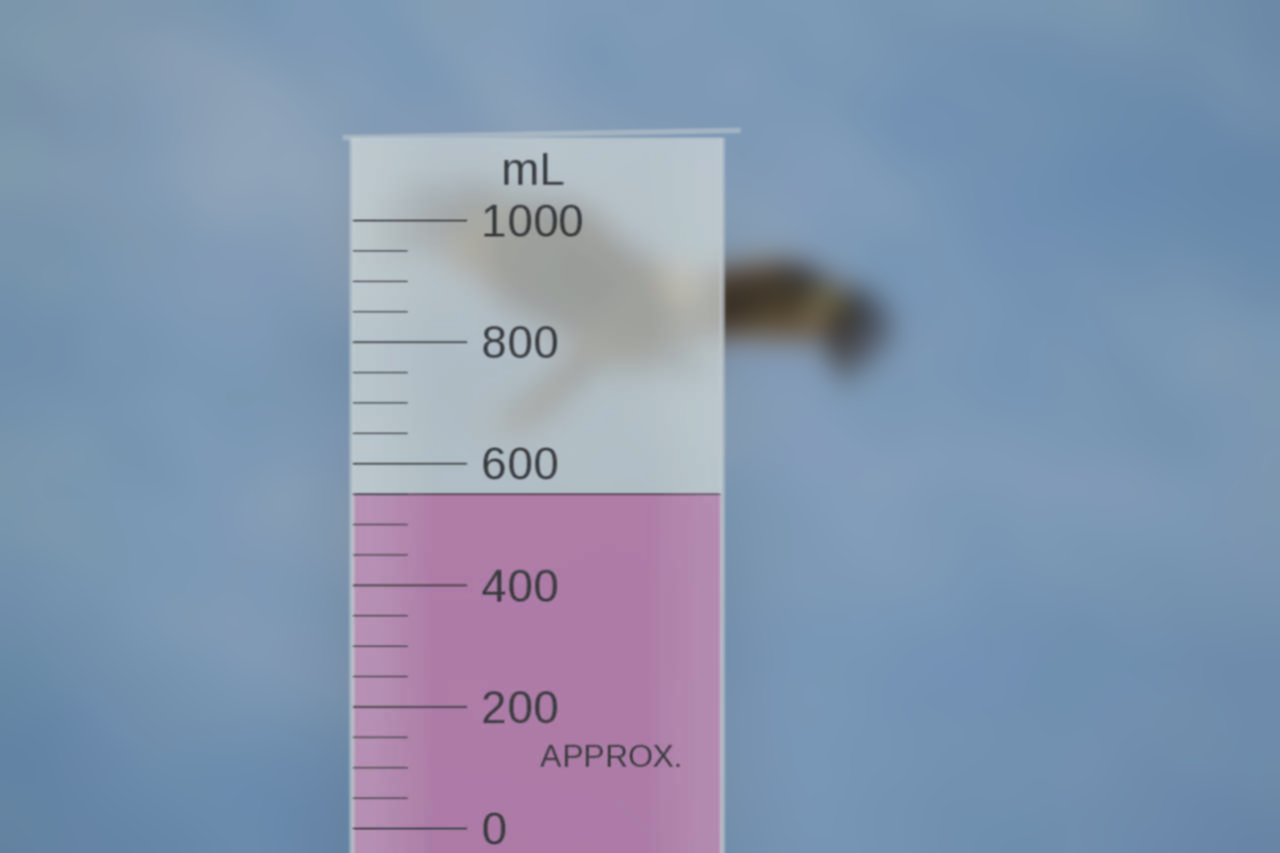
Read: 550 mL
